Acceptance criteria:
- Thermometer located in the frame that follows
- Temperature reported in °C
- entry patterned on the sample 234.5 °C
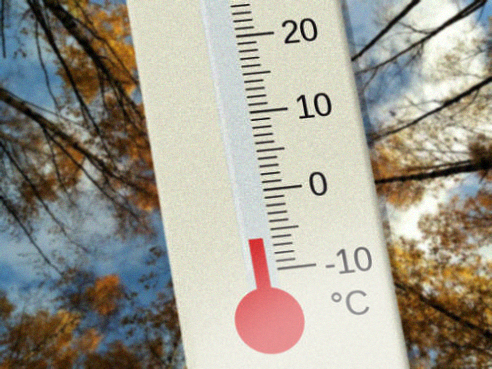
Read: -6 °C
